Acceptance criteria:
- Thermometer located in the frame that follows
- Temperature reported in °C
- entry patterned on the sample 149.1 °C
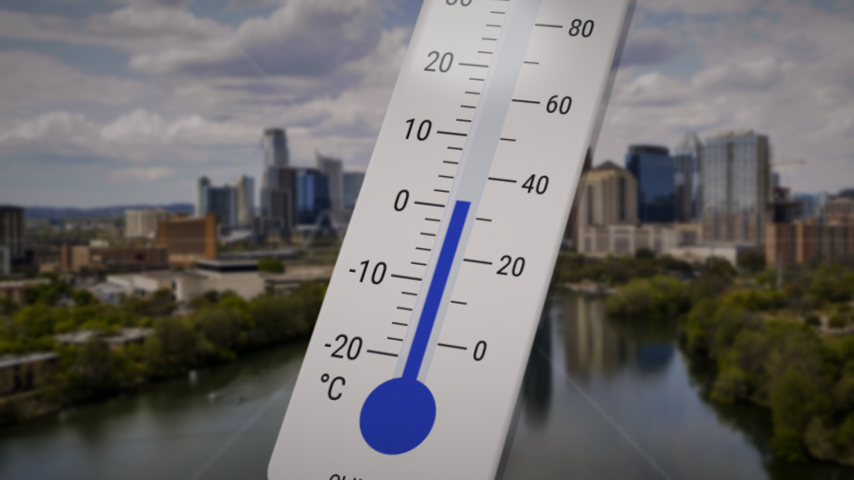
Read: 1 °C
